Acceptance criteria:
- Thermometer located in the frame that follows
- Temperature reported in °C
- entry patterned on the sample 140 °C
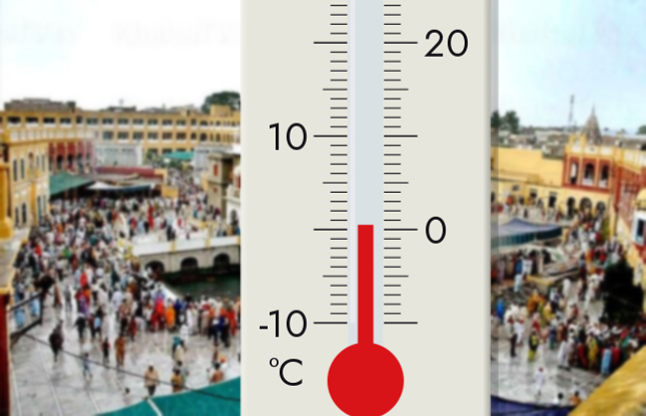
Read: 0.5 °C
